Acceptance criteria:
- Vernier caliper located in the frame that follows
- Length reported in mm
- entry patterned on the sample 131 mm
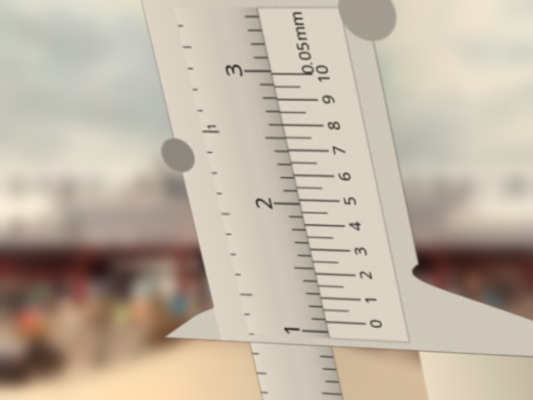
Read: 10.8 mm
